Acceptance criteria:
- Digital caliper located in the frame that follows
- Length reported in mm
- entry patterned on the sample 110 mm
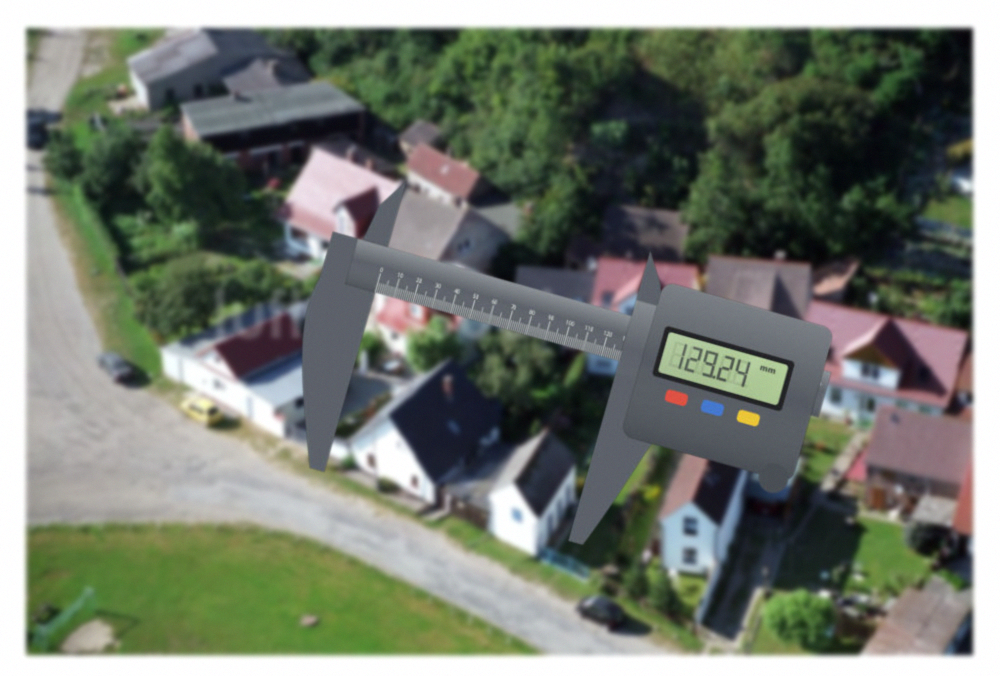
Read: 129.24 mm
